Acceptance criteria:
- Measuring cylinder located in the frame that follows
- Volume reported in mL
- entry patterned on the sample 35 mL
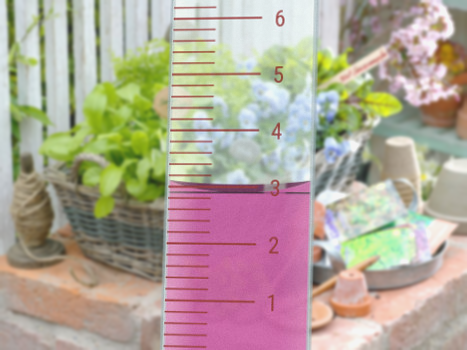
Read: 2.9 mL
